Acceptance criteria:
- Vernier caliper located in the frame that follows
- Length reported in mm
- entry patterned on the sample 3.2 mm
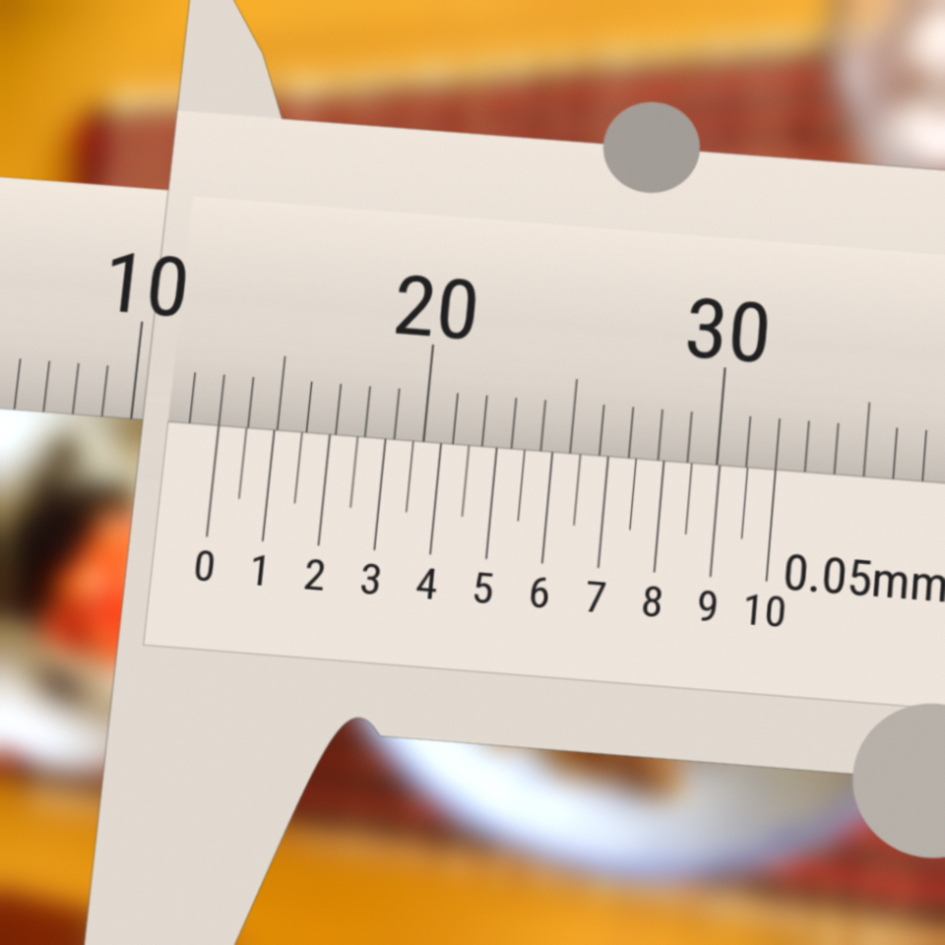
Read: 13.00 mm
